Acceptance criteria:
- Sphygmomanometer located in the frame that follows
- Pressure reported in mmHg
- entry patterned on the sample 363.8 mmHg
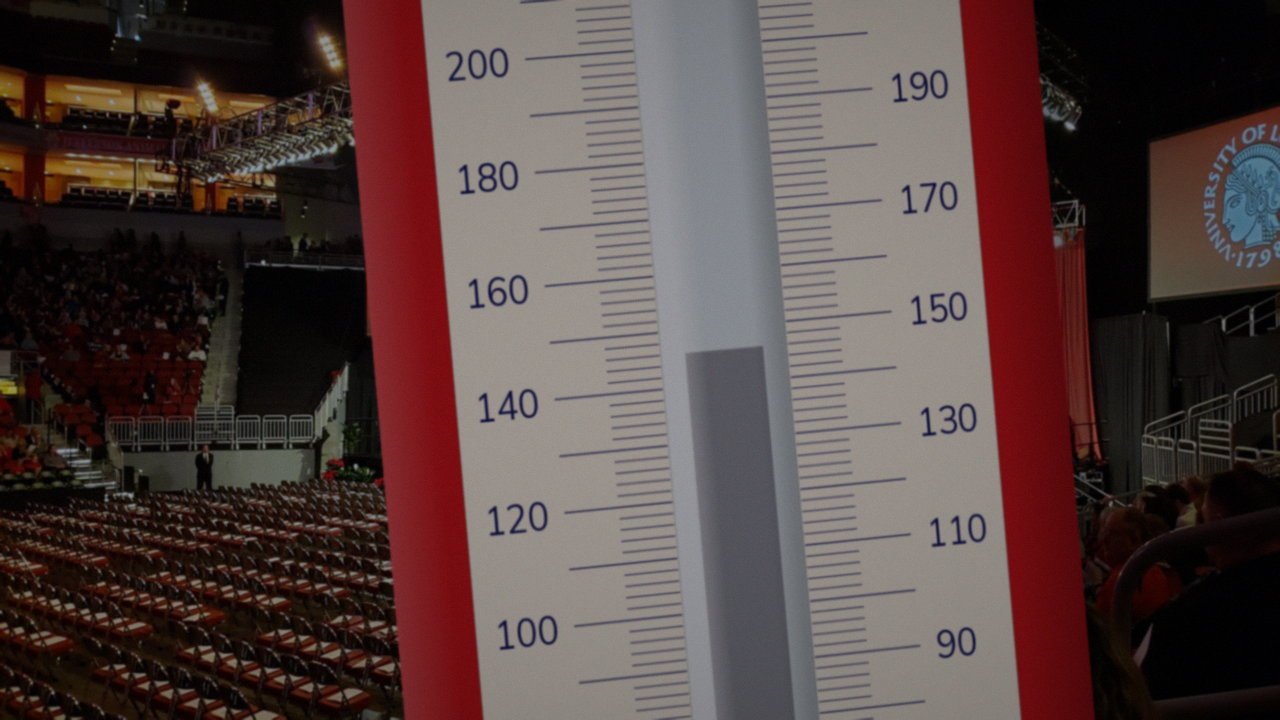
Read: 146 mmHg
